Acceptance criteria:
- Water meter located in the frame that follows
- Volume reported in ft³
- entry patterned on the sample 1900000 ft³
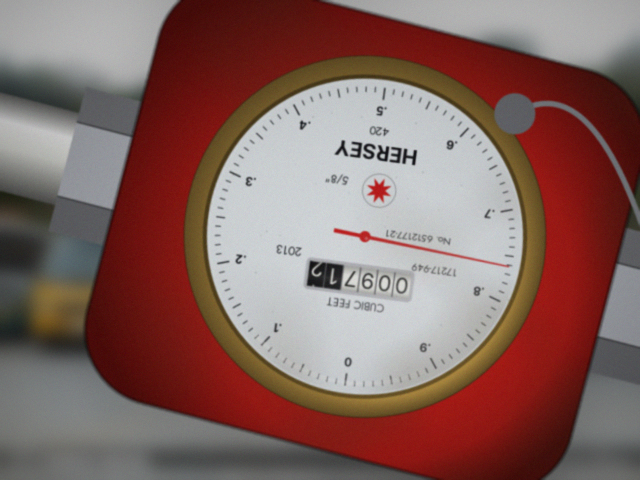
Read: 9711.76 ft³
